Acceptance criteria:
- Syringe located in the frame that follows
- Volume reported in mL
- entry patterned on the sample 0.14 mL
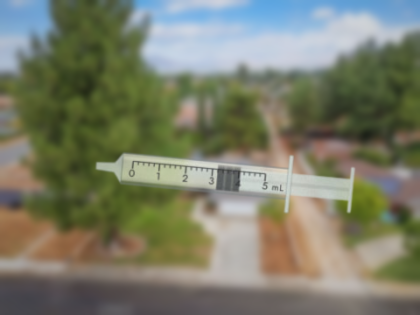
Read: 3.2 mL
